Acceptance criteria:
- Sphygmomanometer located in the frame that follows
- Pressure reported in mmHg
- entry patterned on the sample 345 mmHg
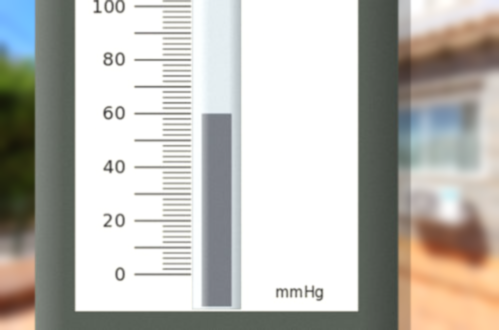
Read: 60 mmHg
